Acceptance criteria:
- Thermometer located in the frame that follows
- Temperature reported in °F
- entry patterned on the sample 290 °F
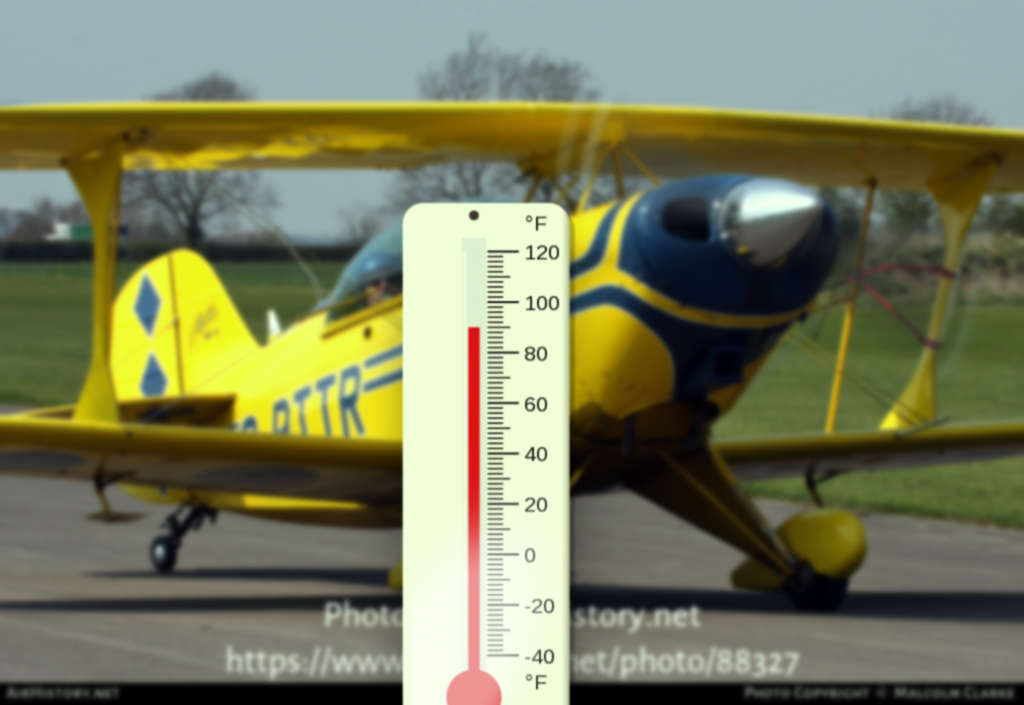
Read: 90 °F
